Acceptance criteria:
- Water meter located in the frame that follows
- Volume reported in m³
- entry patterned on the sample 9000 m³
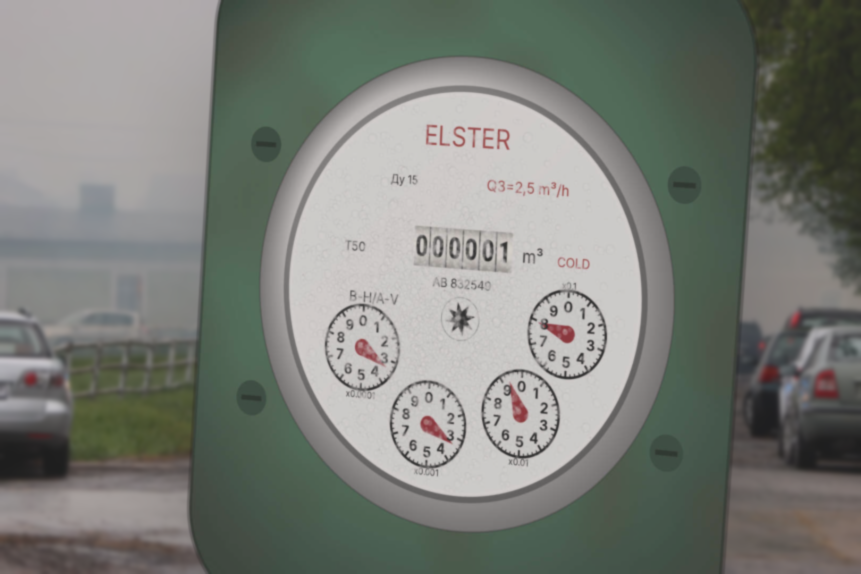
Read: 1.7933 m³
